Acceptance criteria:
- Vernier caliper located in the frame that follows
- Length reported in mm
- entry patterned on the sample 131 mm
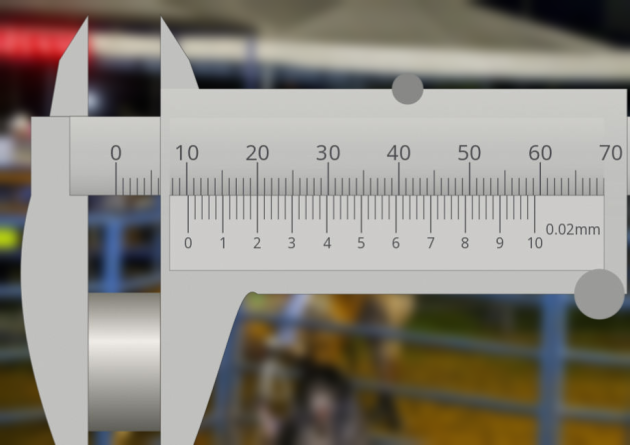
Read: 10.2 mm
